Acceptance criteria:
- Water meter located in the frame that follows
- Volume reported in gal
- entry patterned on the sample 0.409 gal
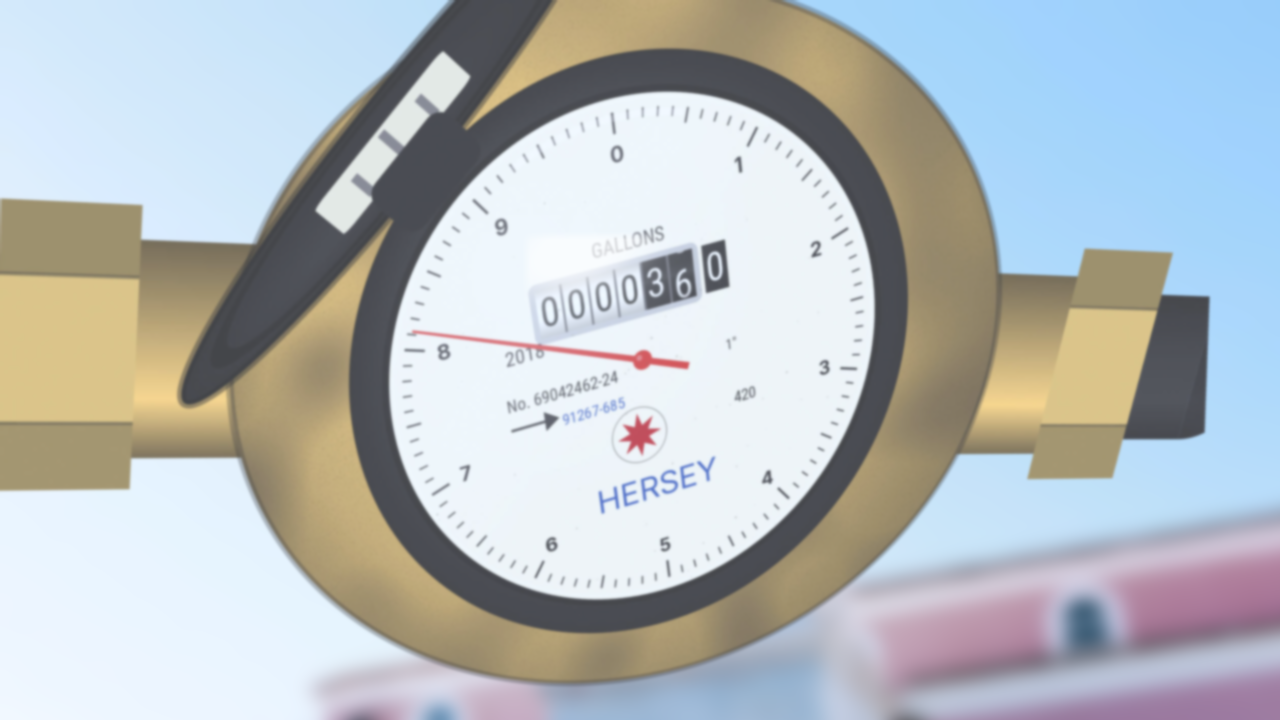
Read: 358.1 gal
